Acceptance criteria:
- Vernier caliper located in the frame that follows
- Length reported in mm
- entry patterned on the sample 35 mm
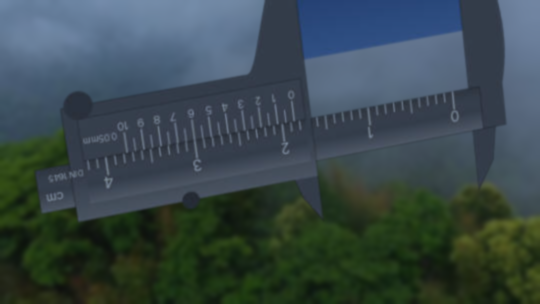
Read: 18.6 mm
